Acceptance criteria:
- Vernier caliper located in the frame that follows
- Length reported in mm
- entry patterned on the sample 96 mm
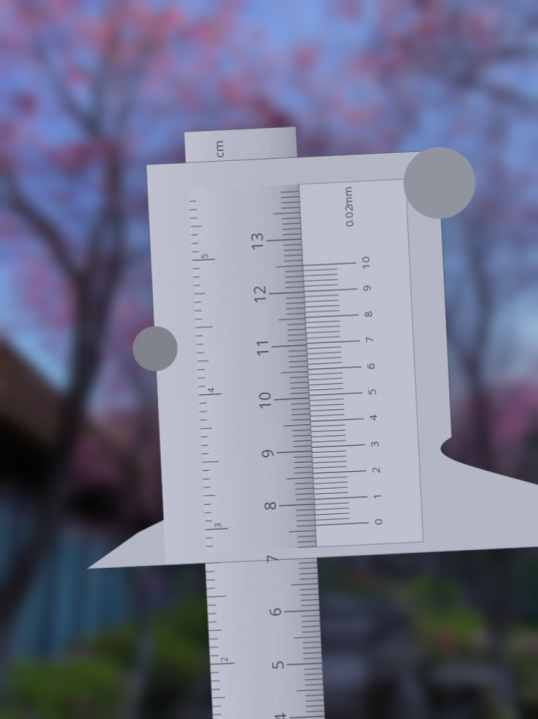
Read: 76.0 mm
